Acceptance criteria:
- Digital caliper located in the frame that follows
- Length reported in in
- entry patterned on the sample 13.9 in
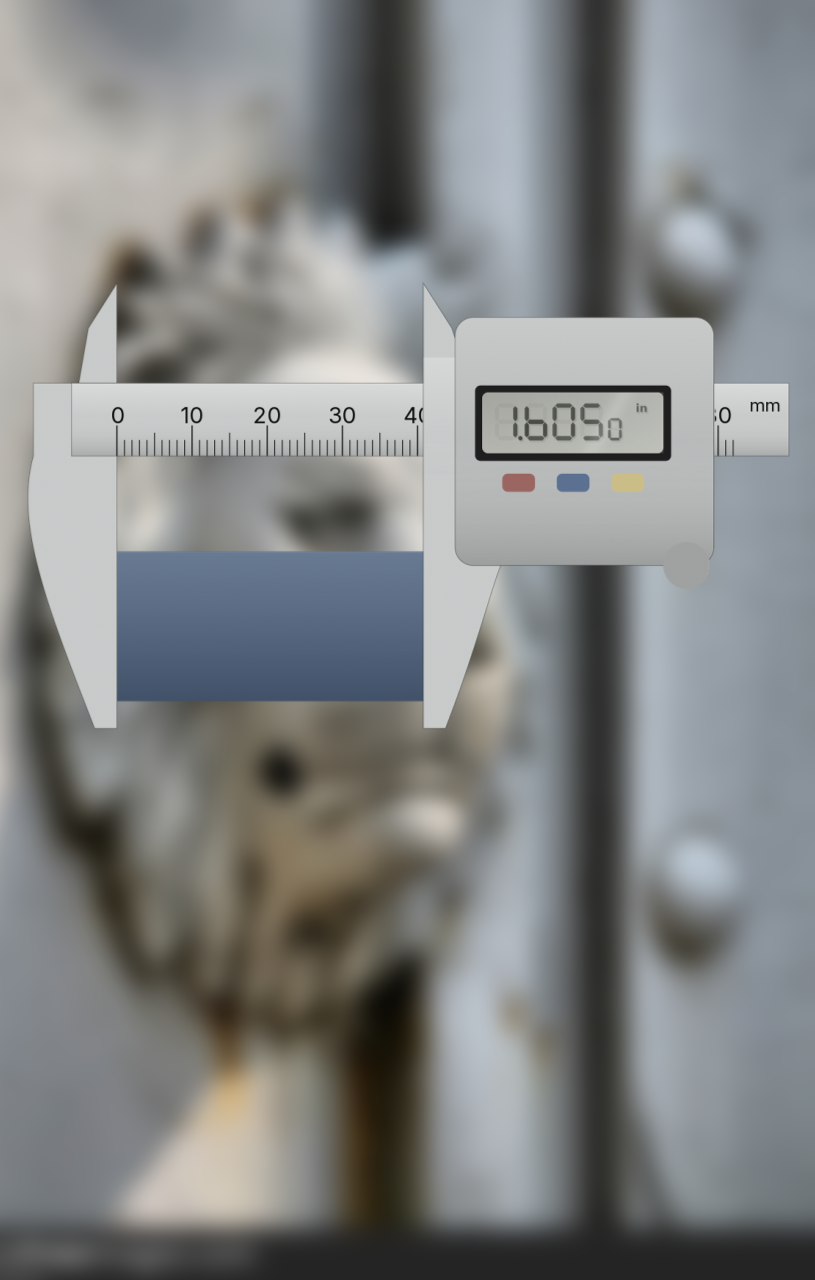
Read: 1.6050 in
